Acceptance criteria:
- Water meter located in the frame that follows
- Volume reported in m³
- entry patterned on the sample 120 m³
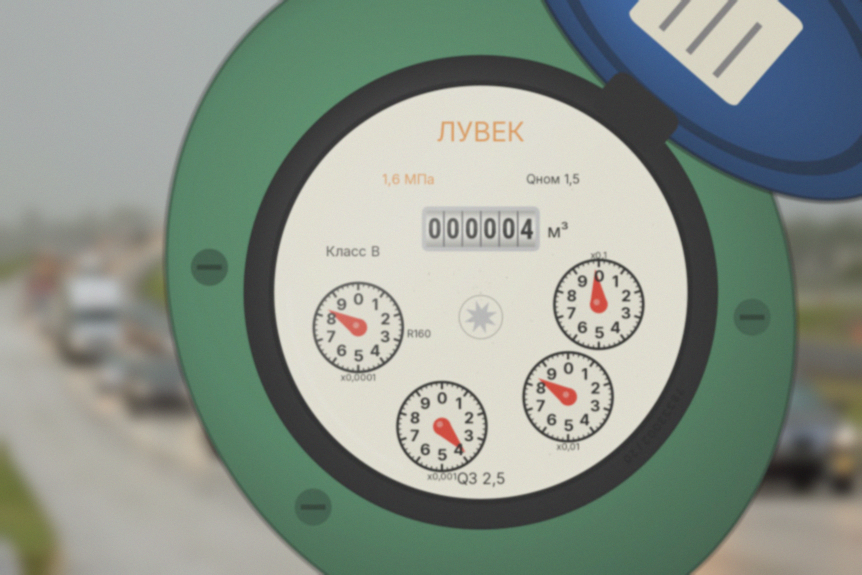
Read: 3.9838 m³
